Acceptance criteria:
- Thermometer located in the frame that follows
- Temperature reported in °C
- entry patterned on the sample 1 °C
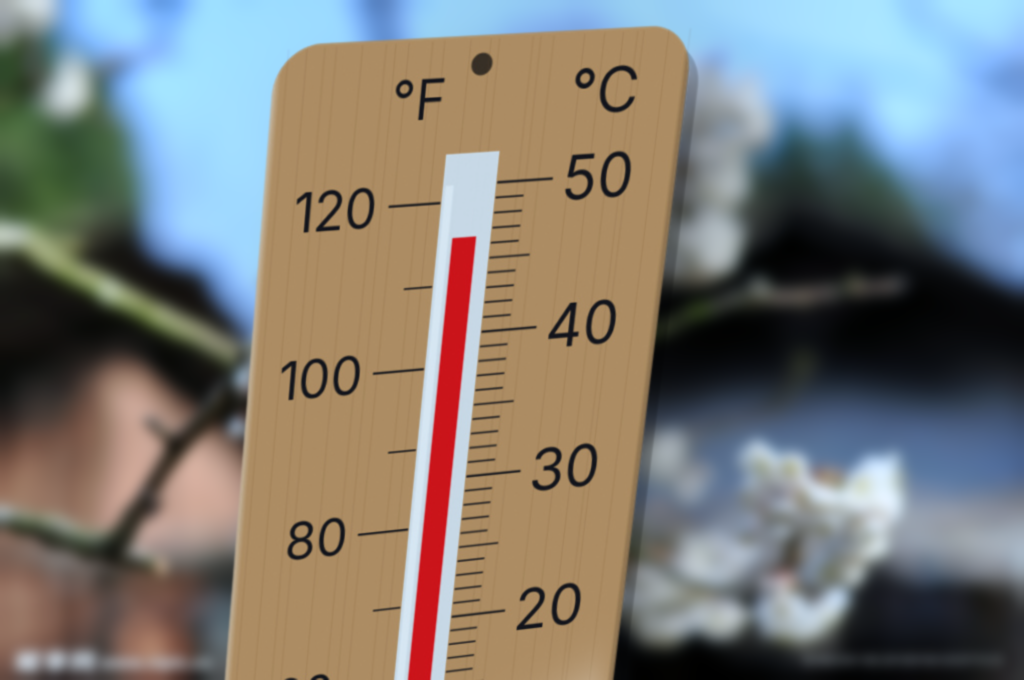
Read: 46.5 °C
